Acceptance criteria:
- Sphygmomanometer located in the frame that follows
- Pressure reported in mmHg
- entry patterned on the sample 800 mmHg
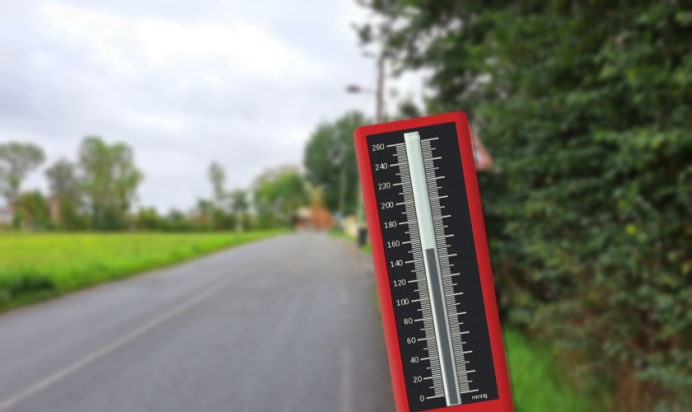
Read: 150 mmHg
